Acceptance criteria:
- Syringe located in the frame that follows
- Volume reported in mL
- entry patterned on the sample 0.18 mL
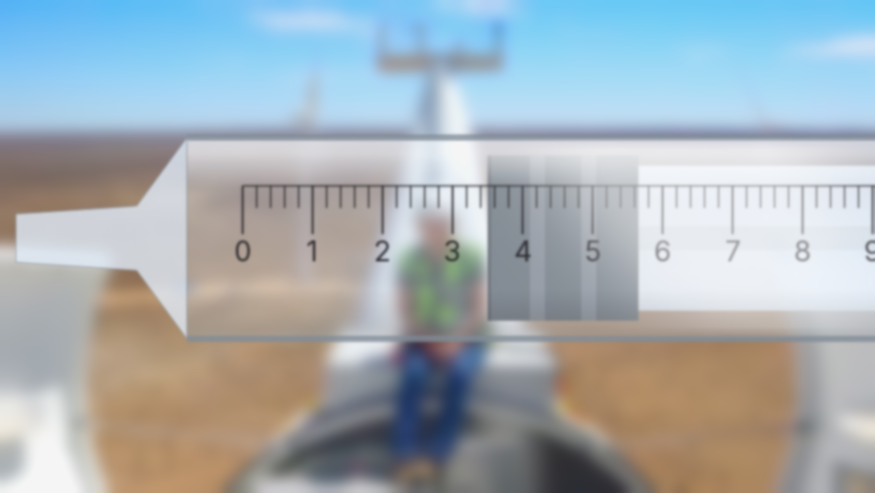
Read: 3.5 mL
